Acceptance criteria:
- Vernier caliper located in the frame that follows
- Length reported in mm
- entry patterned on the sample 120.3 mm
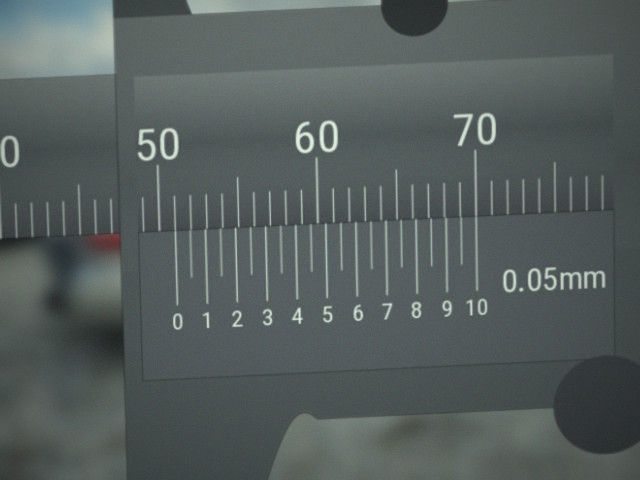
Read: 51.0 mm
